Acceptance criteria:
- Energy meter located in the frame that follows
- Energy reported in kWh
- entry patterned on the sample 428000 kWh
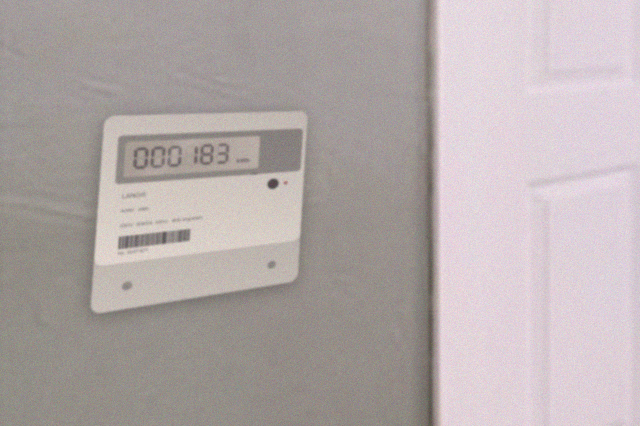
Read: 183 kWh
